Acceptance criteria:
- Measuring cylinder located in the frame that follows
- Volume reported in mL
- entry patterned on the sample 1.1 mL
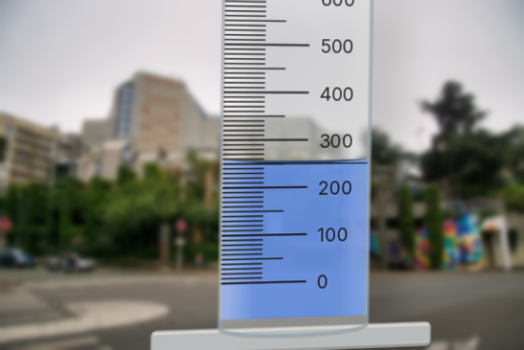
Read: 250 mL
